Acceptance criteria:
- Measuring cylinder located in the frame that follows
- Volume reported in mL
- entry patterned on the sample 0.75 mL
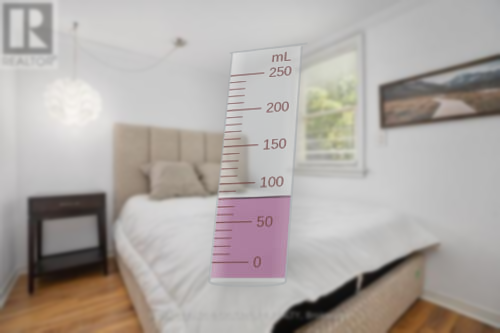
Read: 80 mL
